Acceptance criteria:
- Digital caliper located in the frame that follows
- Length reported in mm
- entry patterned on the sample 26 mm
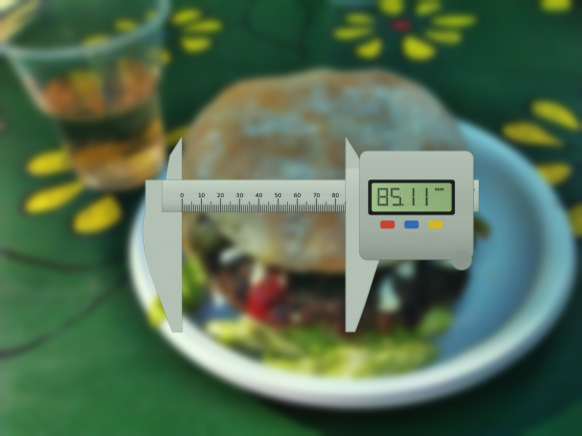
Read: 85.11 mm
